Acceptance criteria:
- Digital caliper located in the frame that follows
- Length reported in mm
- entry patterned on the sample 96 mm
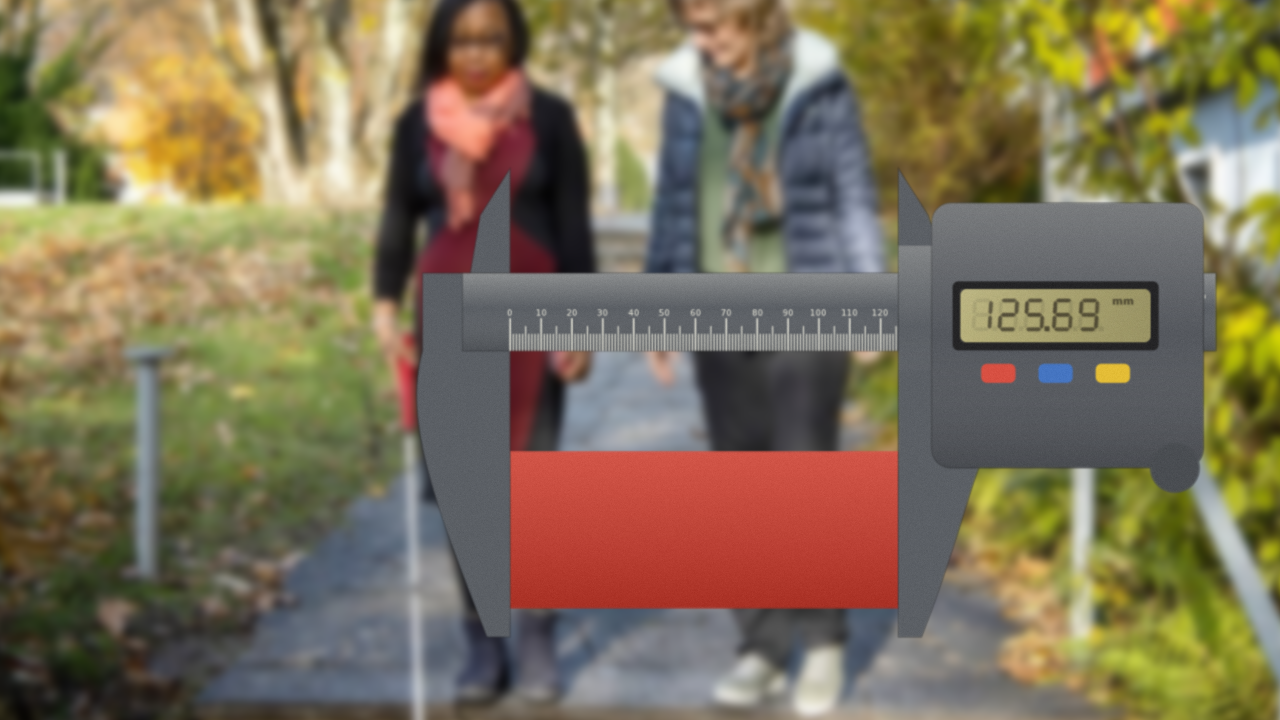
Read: 125.69 mm
